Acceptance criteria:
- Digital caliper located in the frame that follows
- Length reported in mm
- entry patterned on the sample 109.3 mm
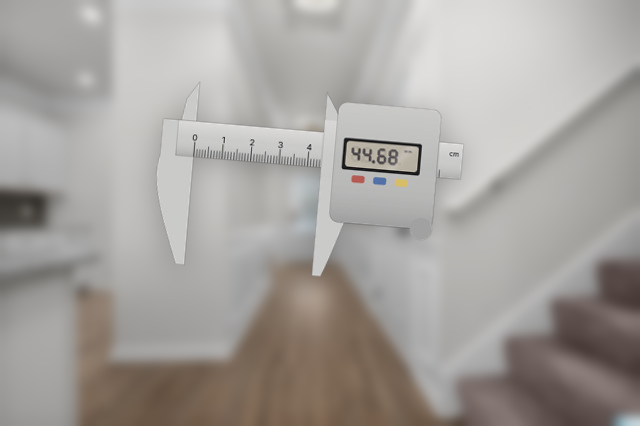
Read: 44.68 mm
